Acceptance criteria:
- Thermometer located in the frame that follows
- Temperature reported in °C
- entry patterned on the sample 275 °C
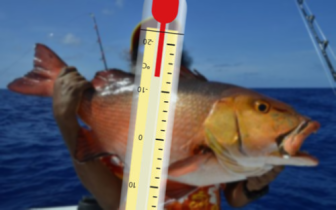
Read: -13 °C
